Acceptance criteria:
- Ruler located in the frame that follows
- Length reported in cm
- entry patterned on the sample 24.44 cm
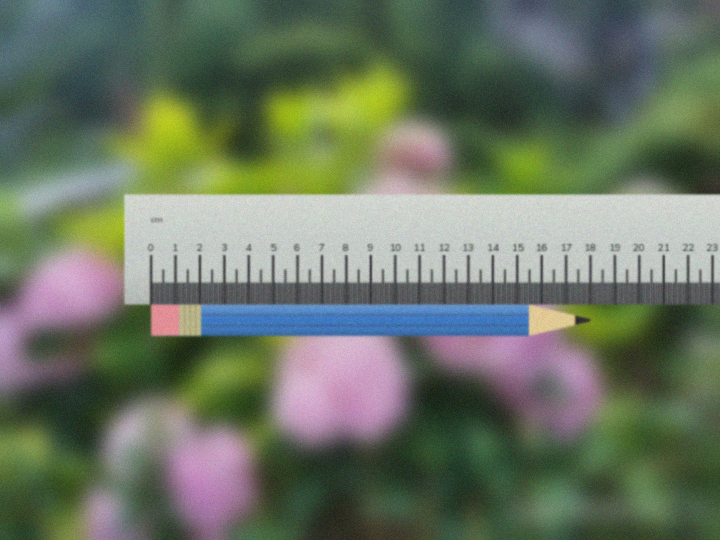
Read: 18 cm
